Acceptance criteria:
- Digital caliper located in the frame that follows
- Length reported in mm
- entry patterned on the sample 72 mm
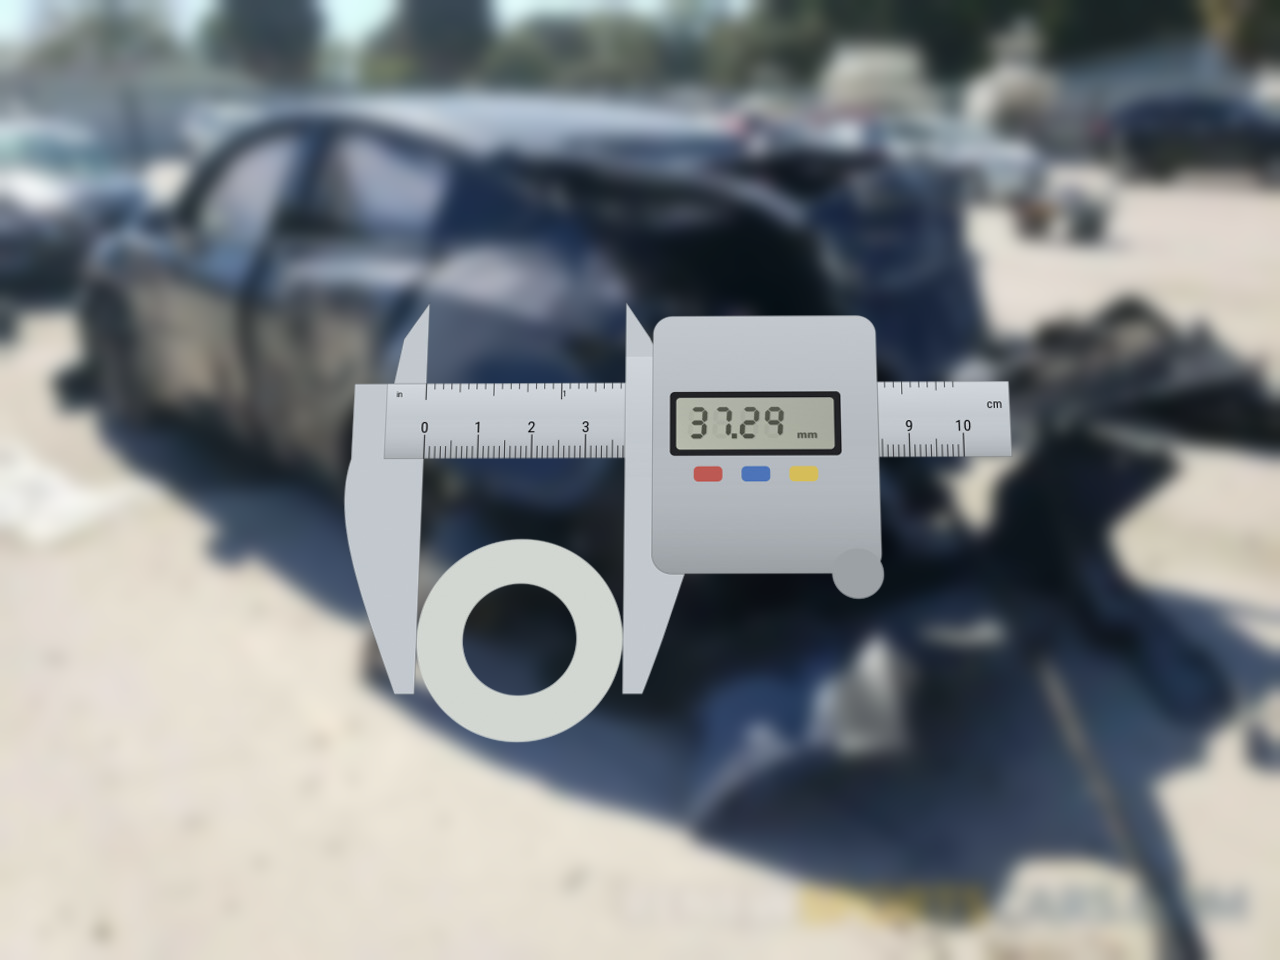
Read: 37.29 mm
